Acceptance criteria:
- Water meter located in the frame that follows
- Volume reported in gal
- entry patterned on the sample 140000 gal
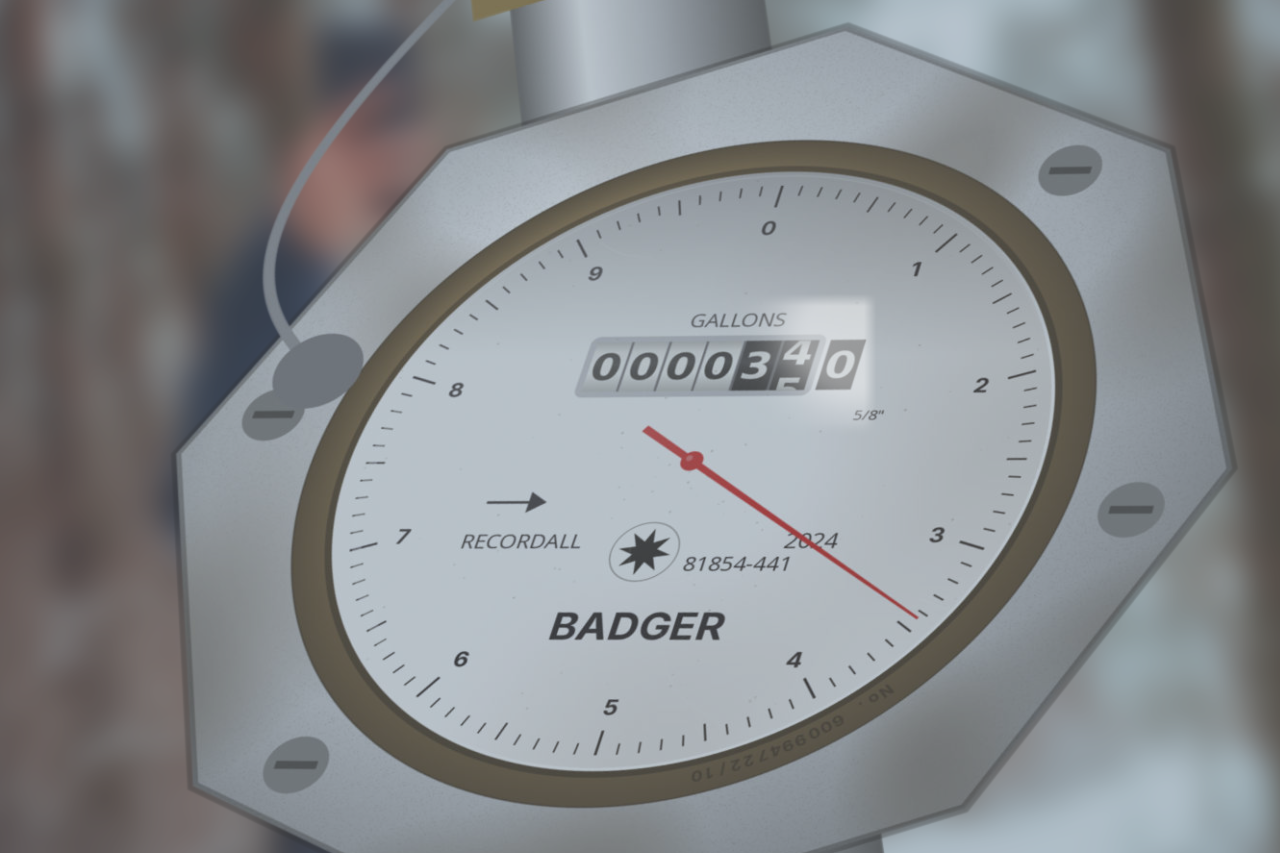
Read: 343.4 gal
